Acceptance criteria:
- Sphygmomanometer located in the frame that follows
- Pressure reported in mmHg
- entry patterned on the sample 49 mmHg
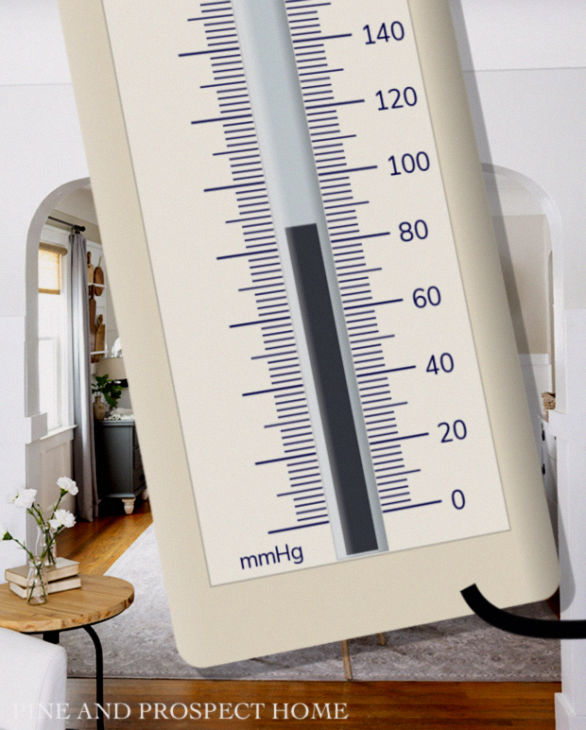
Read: 86 mmHg
